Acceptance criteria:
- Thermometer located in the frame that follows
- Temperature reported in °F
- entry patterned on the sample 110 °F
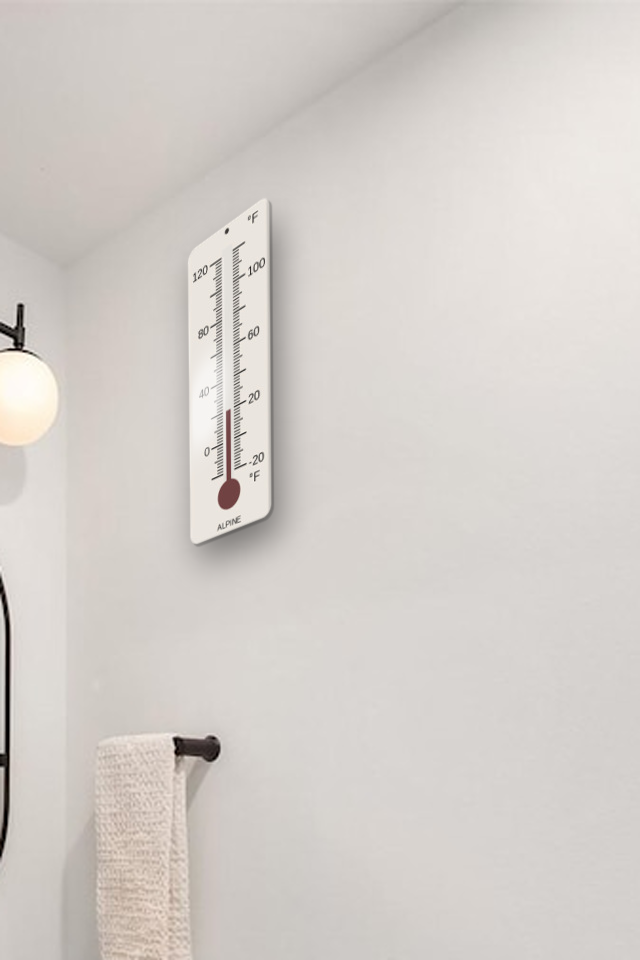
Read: 20 °F
